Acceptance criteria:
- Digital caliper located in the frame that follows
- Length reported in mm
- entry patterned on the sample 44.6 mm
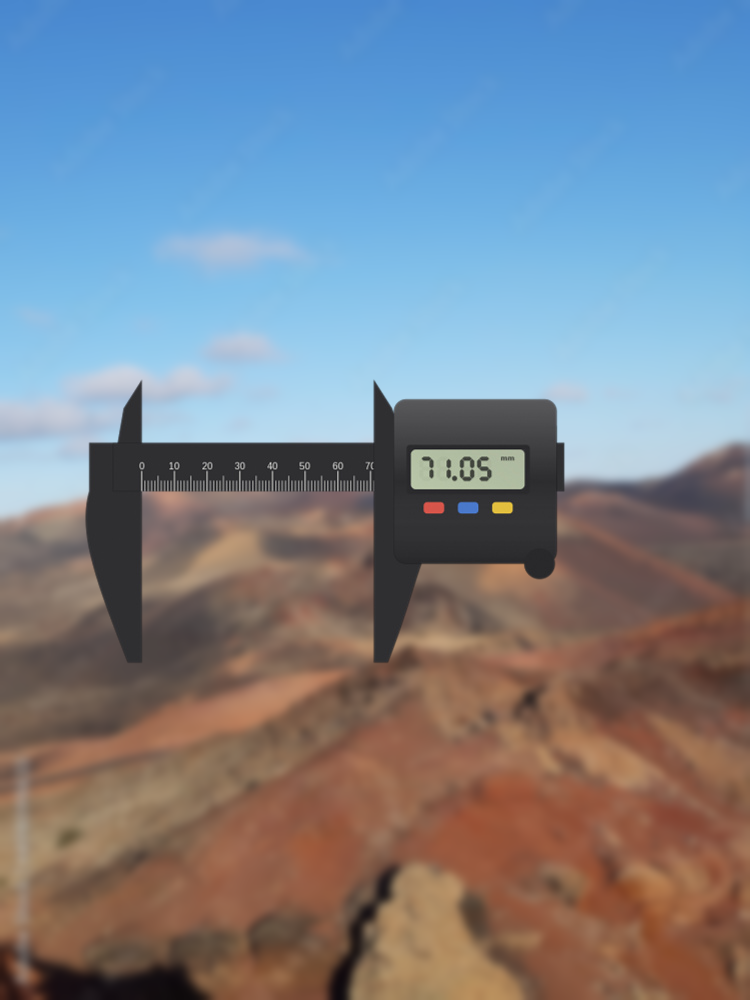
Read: 71.05 mm
